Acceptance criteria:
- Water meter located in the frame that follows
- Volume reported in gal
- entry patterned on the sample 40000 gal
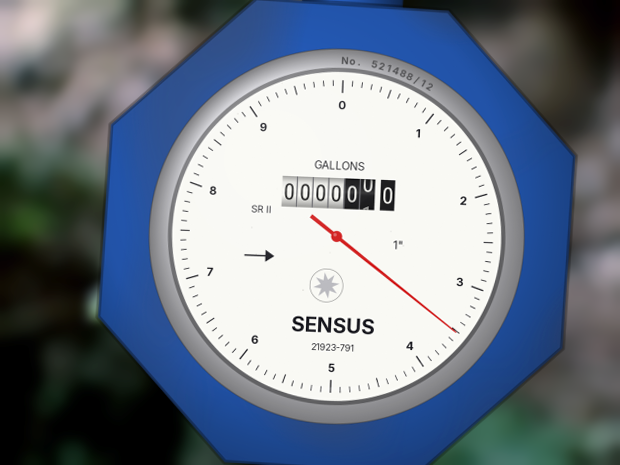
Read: 3.5 gal
